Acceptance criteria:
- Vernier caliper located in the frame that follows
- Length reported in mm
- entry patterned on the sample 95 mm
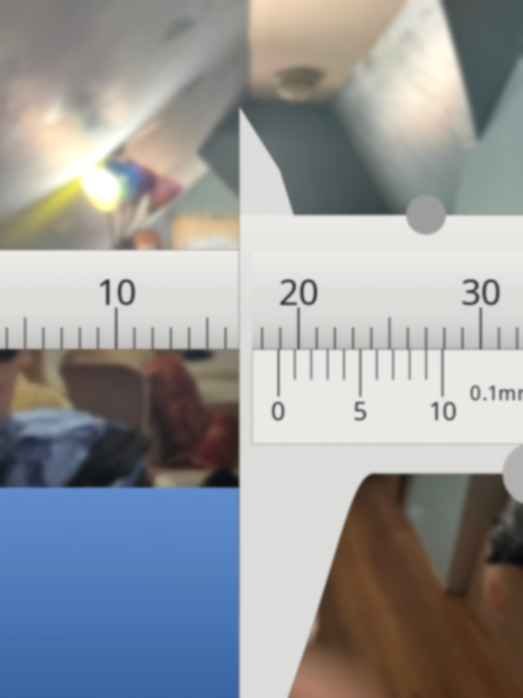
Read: 18.9 mm
